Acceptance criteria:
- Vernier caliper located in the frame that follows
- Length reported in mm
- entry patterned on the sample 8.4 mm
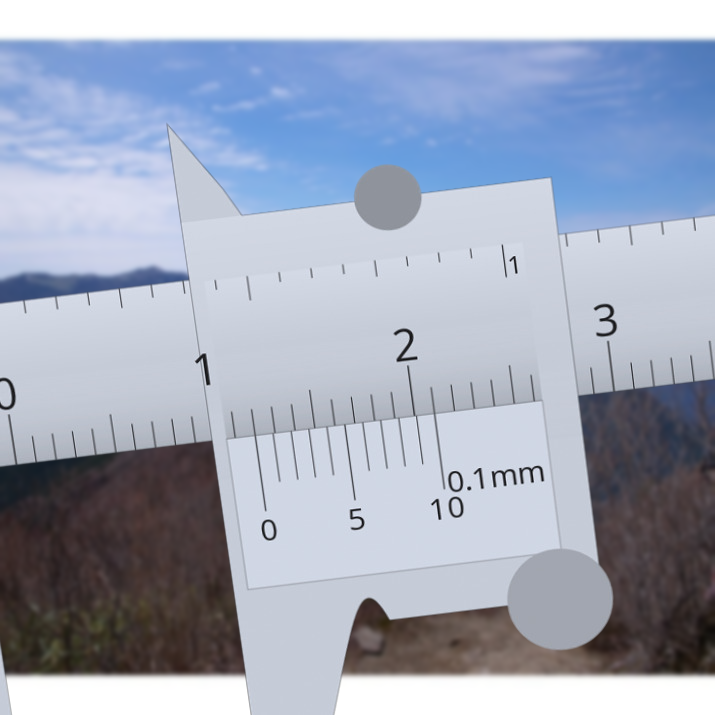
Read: 12.0 mm
